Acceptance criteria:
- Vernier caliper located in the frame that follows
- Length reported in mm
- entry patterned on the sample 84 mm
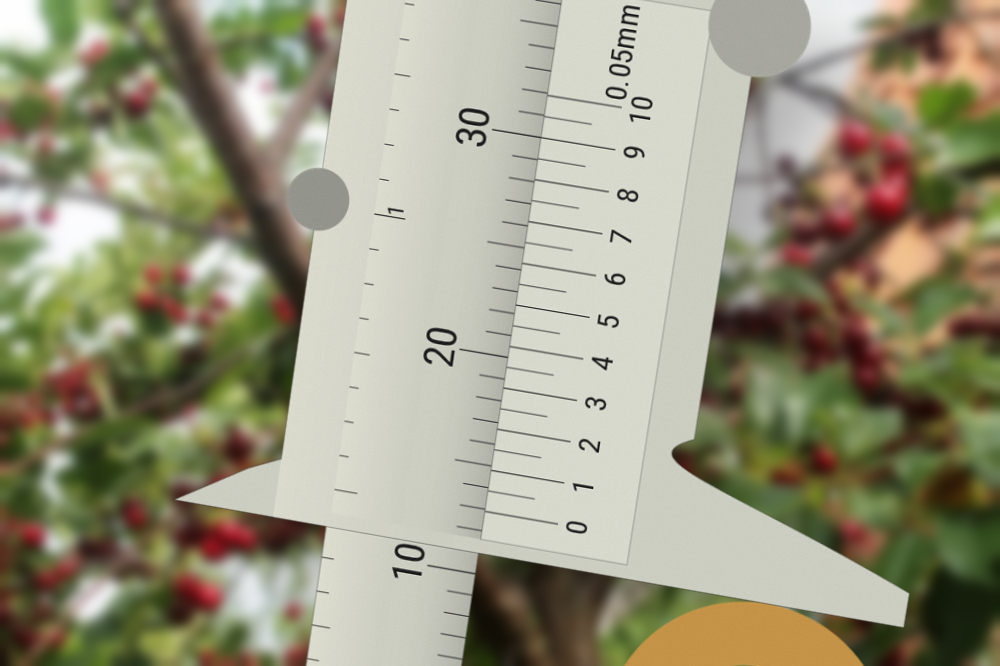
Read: 12.9 mm
